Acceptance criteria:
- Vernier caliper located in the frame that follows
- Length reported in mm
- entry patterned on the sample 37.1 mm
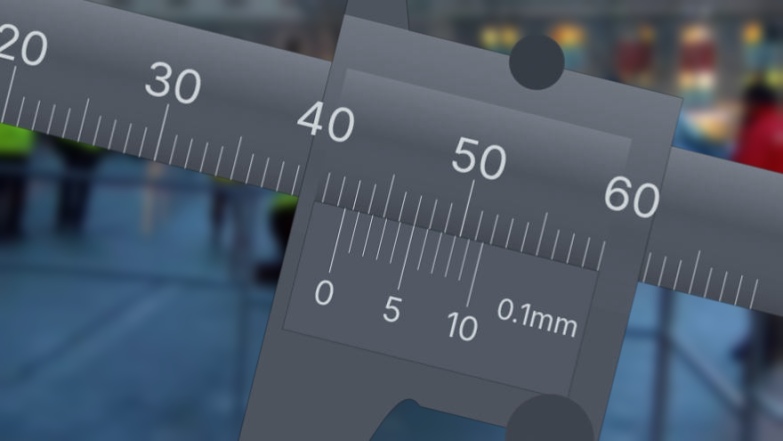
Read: 42.5 mm
